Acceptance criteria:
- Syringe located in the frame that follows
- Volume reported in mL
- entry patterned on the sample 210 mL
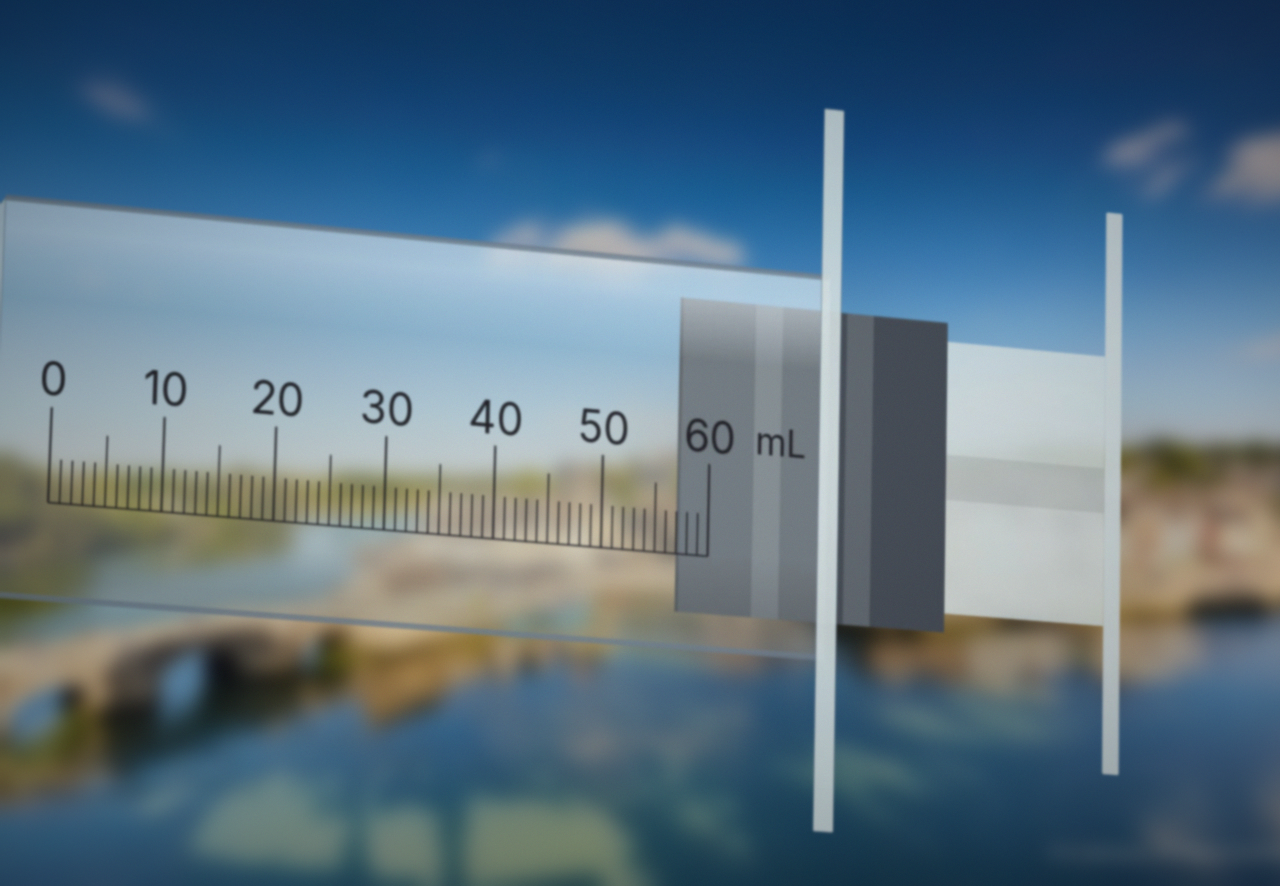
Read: 57 mL
